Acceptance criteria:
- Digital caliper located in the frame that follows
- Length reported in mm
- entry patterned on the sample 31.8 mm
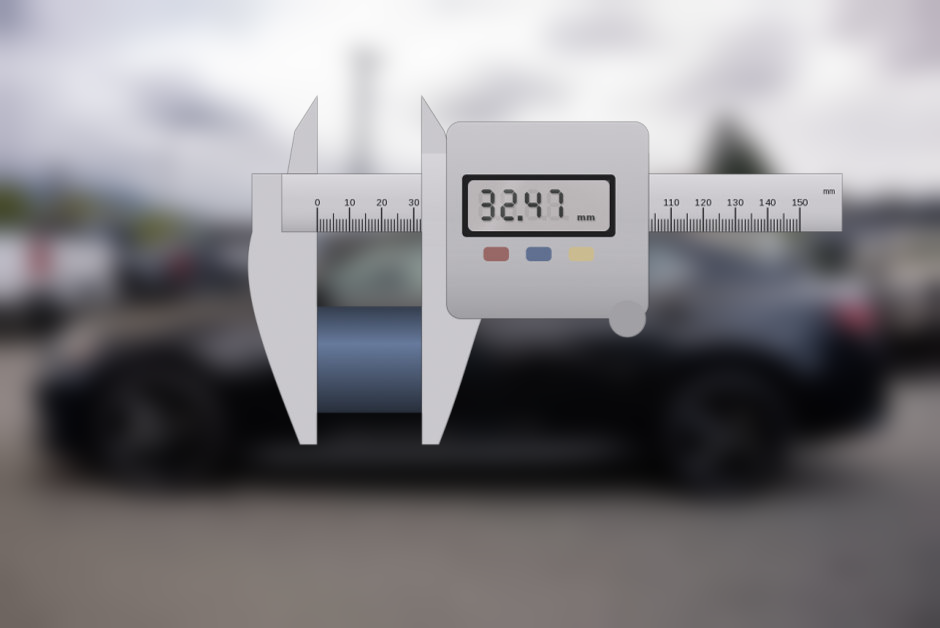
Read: 32.47 mm
